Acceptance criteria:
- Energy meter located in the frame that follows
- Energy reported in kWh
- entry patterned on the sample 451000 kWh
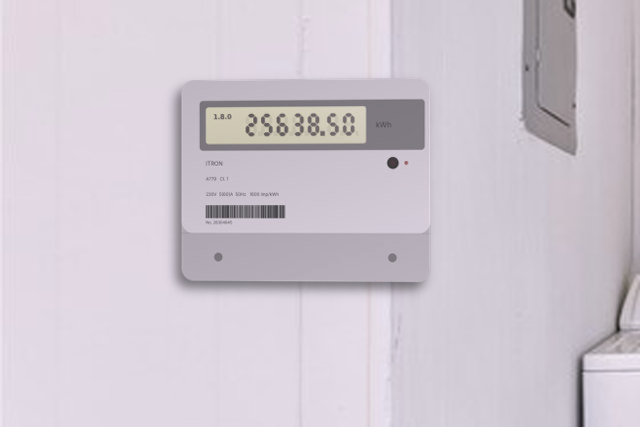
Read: 25638.50 kWh
